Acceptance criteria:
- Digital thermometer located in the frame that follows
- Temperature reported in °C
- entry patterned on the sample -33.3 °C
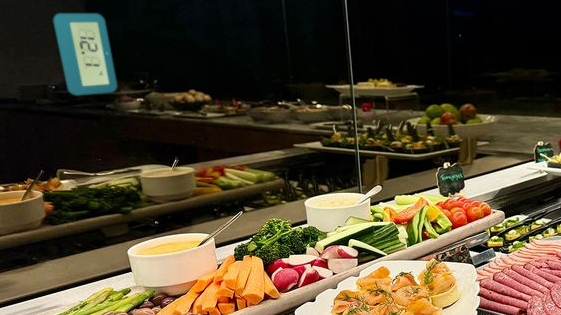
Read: 12.1 °C
